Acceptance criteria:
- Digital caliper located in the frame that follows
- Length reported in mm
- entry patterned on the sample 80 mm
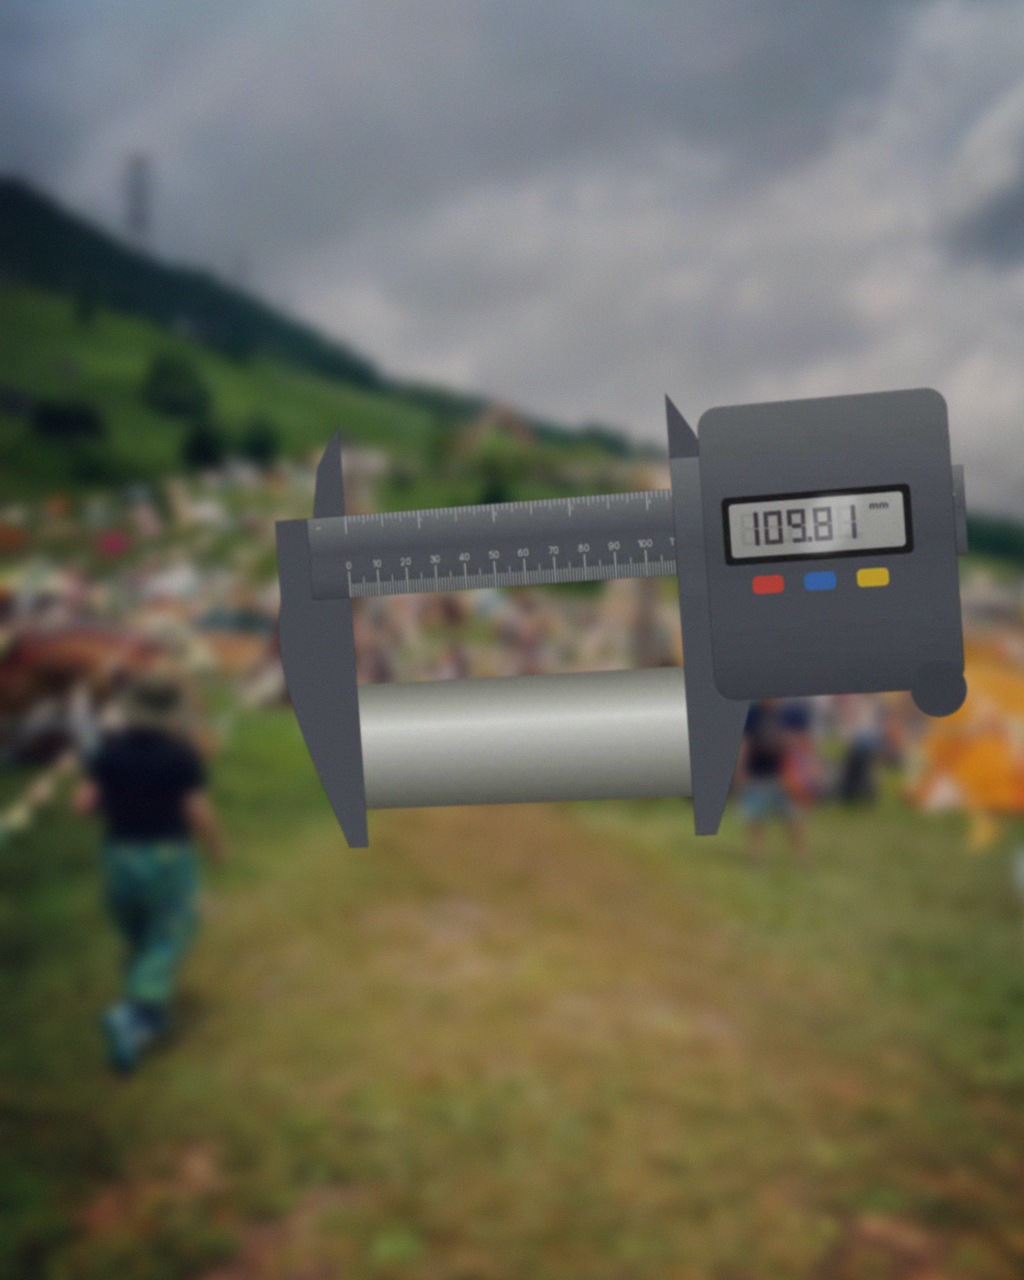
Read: 109.81 mm
